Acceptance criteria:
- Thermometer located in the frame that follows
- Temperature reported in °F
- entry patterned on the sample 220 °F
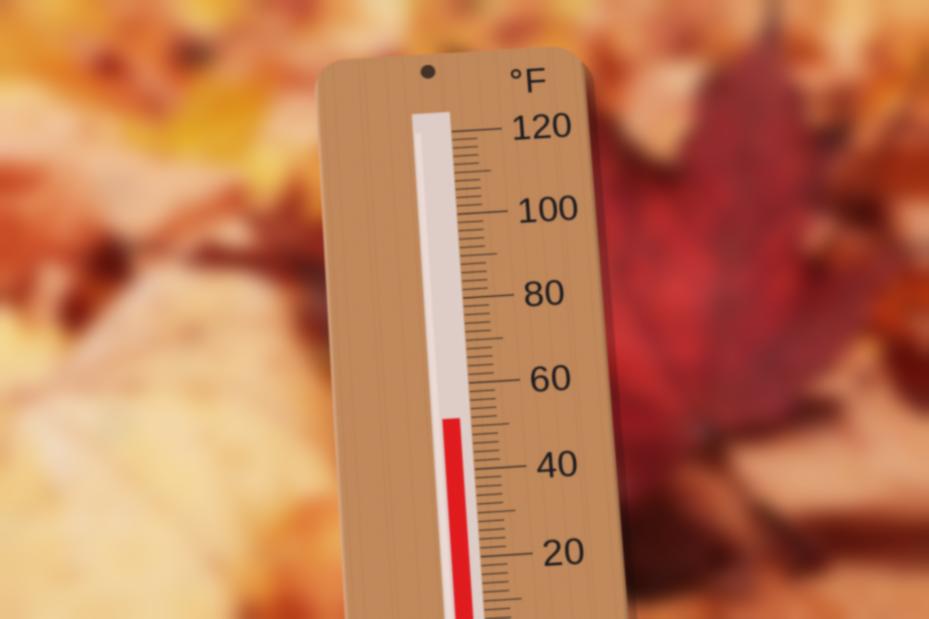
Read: 52 °F
